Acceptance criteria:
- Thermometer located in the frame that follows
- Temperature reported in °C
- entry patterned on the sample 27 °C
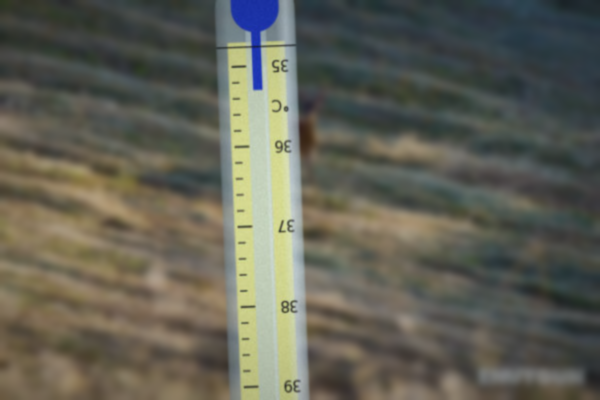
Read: 35.3 °C
